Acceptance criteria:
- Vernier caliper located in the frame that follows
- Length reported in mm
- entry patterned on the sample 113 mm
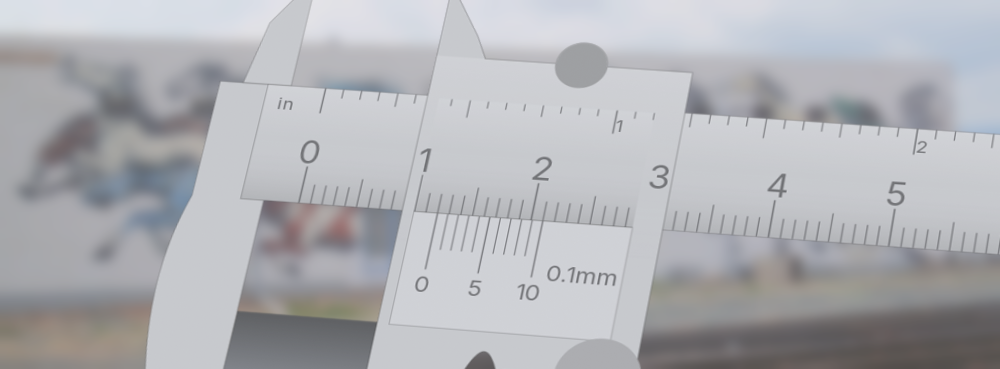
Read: 12.0 mm
